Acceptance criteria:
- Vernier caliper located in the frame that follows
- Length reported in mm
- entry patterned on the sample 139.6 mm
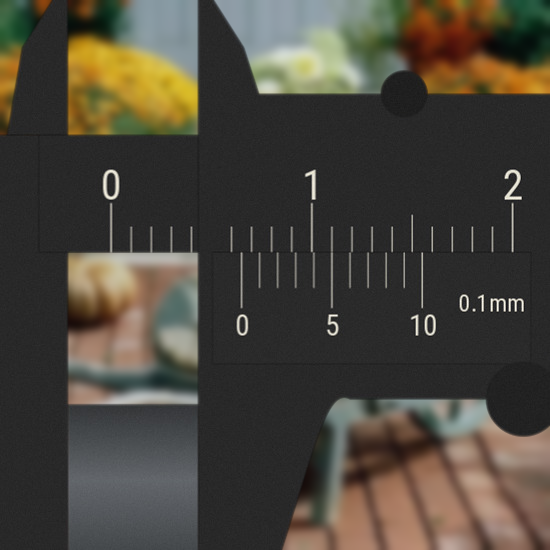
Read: 6.5 mm
